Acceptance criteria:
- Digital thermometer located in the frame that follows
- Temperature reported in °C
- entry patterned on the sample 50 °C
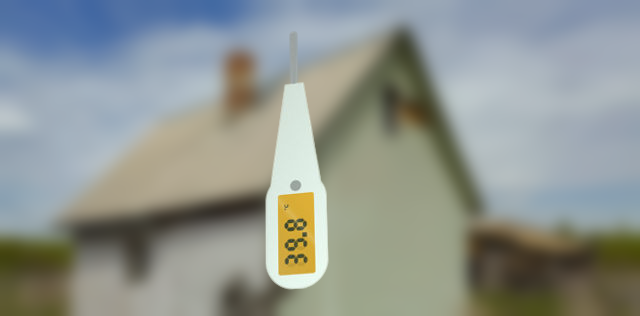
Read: 39.8 °C
